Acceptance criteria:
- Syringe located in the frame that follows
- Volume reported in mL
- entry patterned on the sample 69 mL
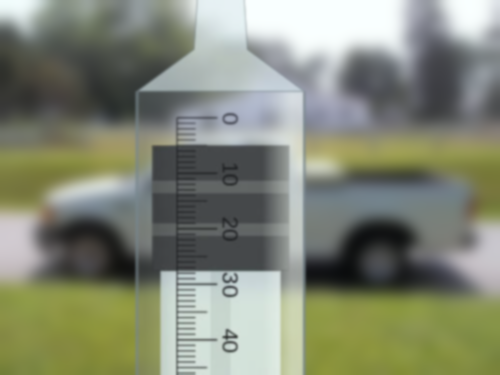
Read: 5 mL
